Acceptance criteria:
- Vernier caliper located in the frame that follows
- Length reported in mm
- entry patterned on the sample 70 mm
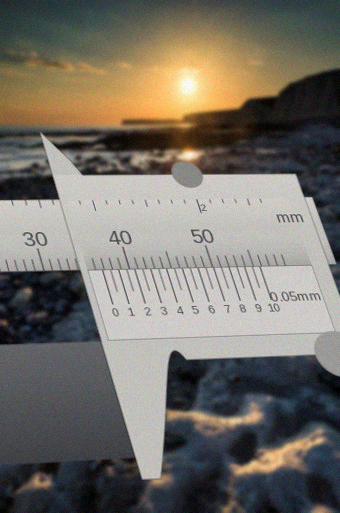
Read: 36.8 mm
